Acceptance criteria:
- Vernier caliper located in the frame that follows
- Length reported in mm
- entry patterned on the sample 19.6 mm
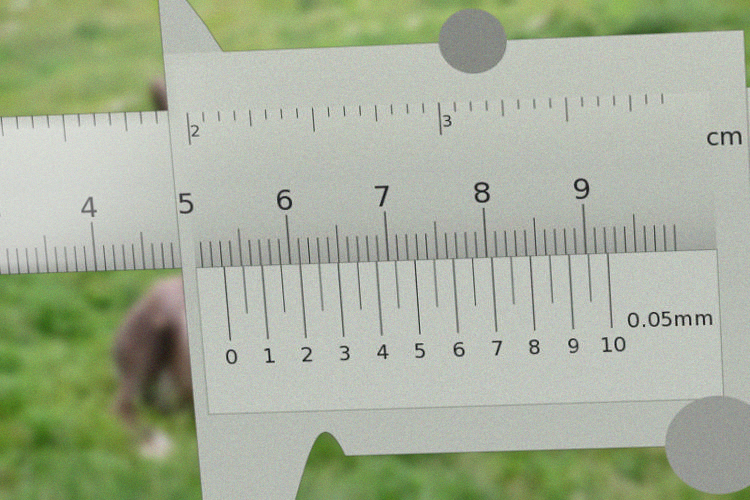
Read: 53.2 mm
